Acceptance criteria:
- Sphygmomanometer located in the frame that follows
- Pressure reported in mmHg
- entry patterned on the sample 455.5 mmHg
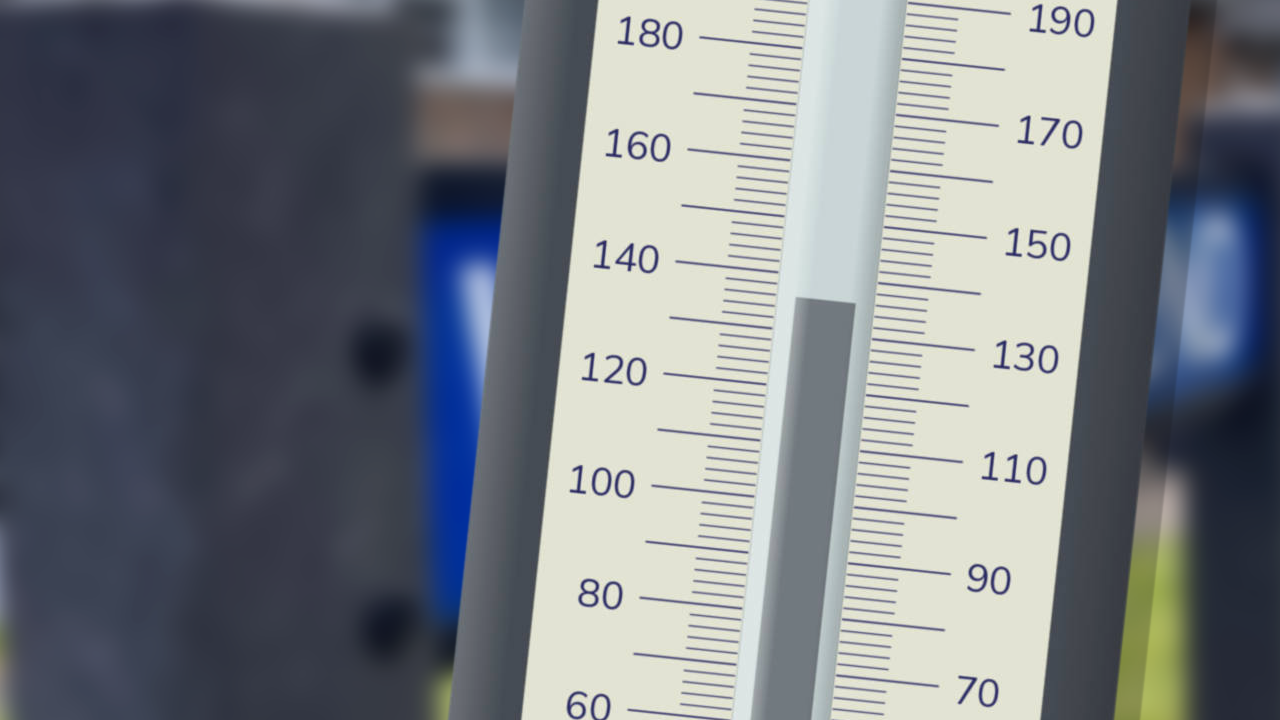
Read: 136 mmHg
